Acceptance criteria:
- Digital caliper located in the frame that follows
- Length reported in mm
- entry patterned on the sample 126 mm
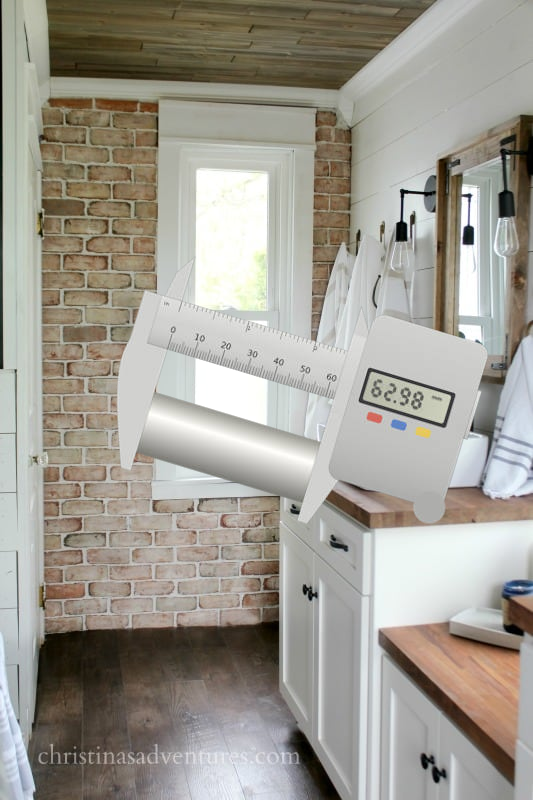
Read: 62.98 mm
